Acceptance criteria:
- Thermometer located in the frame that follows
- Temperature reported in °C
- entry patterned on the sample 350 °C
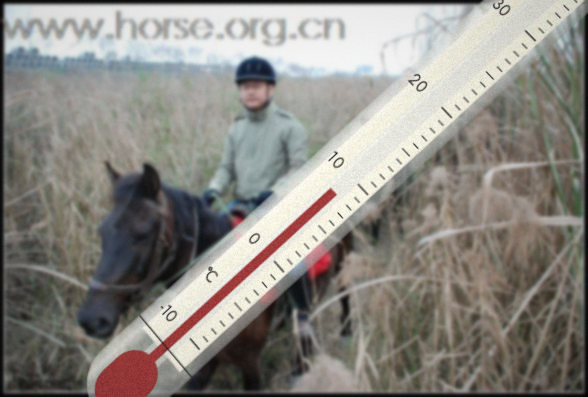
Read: 8 °C
